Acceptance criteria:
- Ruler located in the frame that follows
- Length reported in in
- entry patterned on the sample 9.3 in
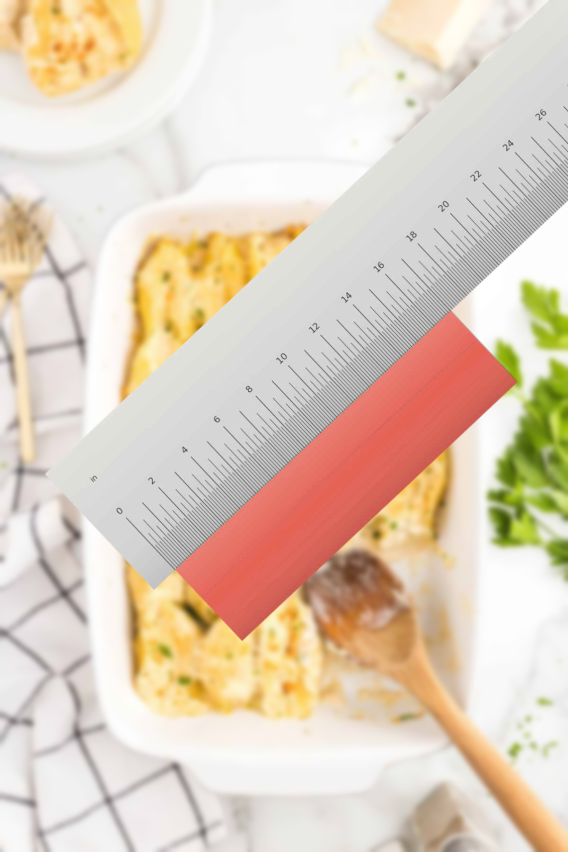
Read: 17 in
